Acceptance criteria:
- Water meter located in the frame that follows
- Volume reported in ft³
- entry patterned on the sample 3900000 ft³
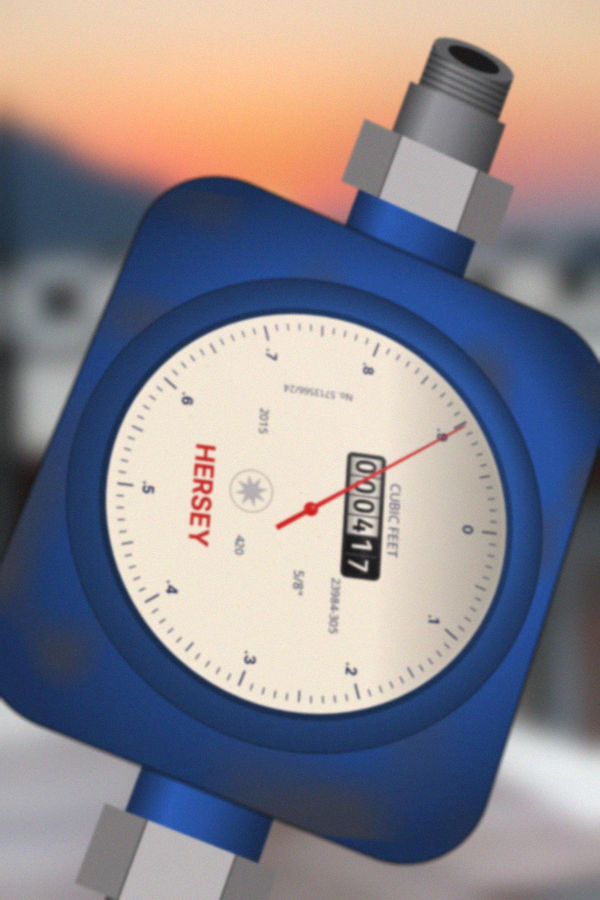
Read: 416.90 ft³
